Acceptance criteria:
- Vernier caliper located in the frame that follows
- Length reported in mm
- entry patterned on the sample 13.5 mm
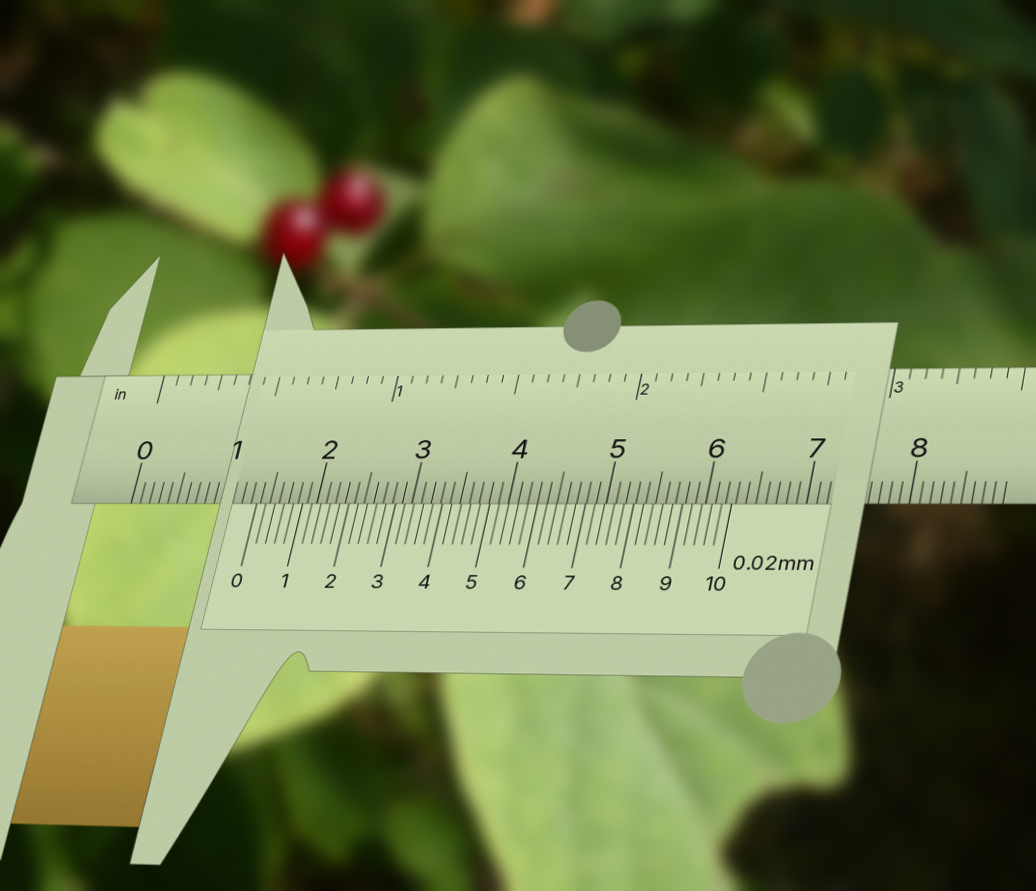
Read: 13.6 mm
